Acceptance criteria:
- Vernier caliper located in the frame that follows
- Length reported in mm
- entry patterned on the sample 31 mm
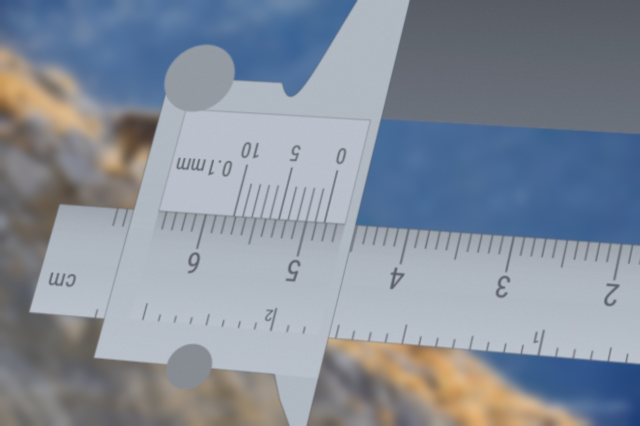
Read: 48.2 mm
